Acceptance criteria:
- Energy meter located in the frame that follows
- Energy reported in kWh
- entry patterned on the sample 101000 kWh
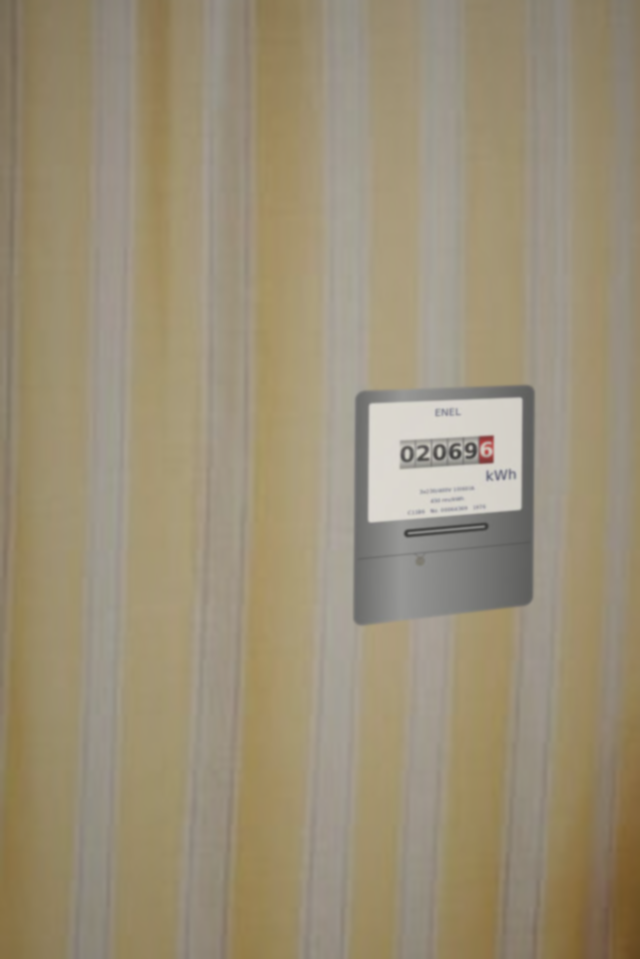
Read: 2069.6 kWh
